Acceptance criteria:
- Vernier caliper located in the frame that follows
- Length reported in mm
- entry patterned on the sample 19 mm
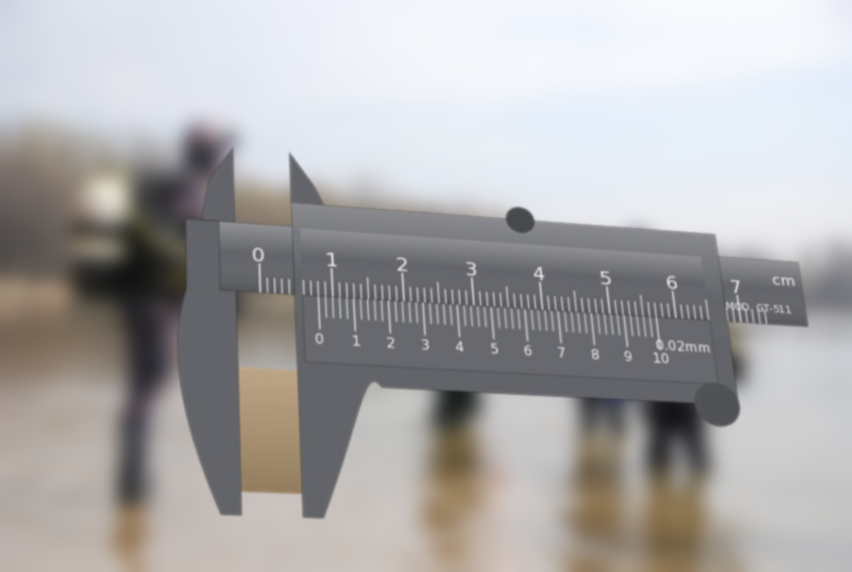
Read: 8.0 mm
